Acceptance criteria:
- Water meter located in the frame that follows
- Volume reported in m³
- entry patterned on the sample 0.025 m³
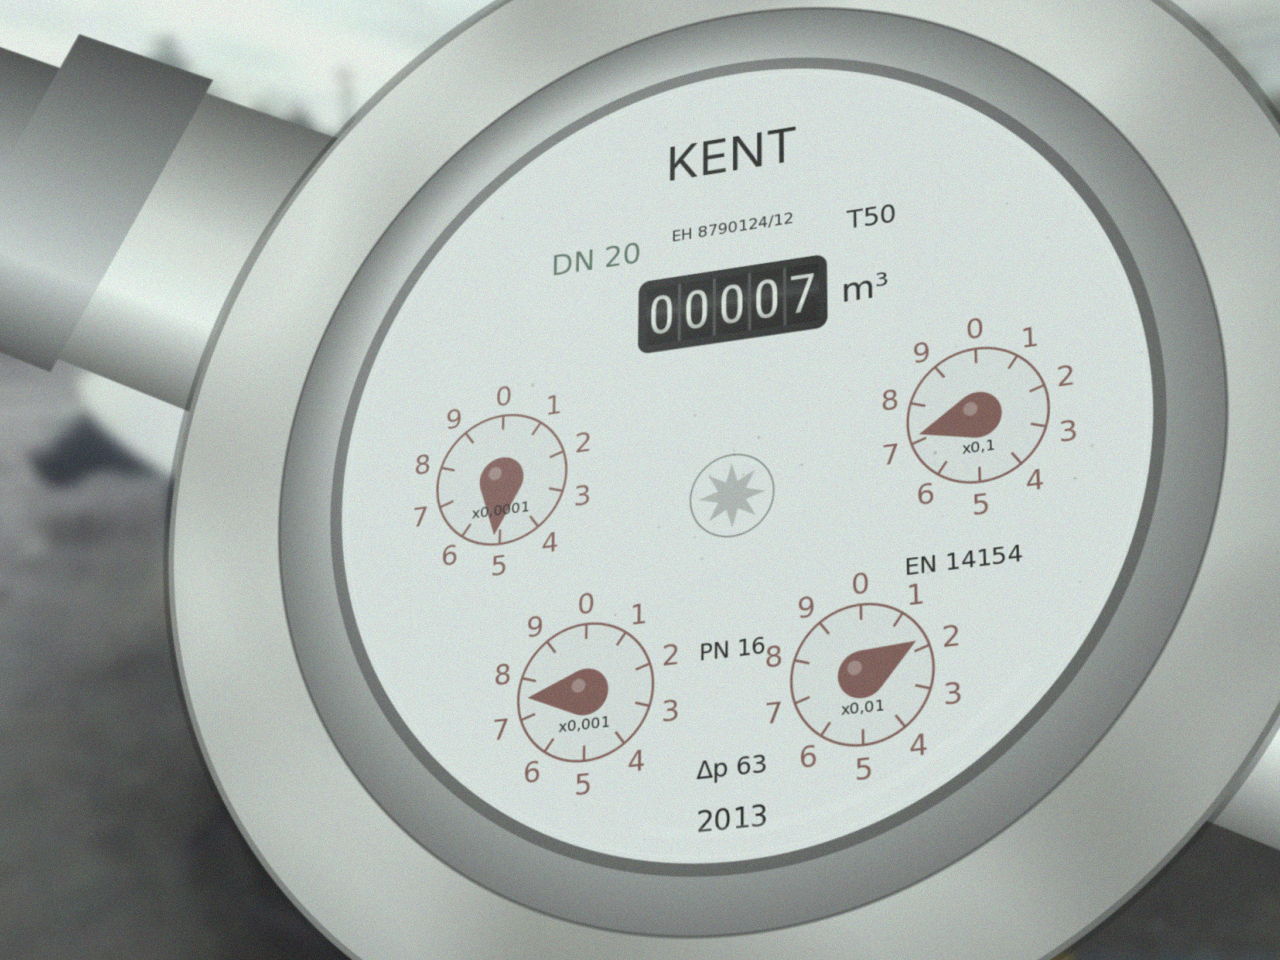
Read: 7.7175 m³
